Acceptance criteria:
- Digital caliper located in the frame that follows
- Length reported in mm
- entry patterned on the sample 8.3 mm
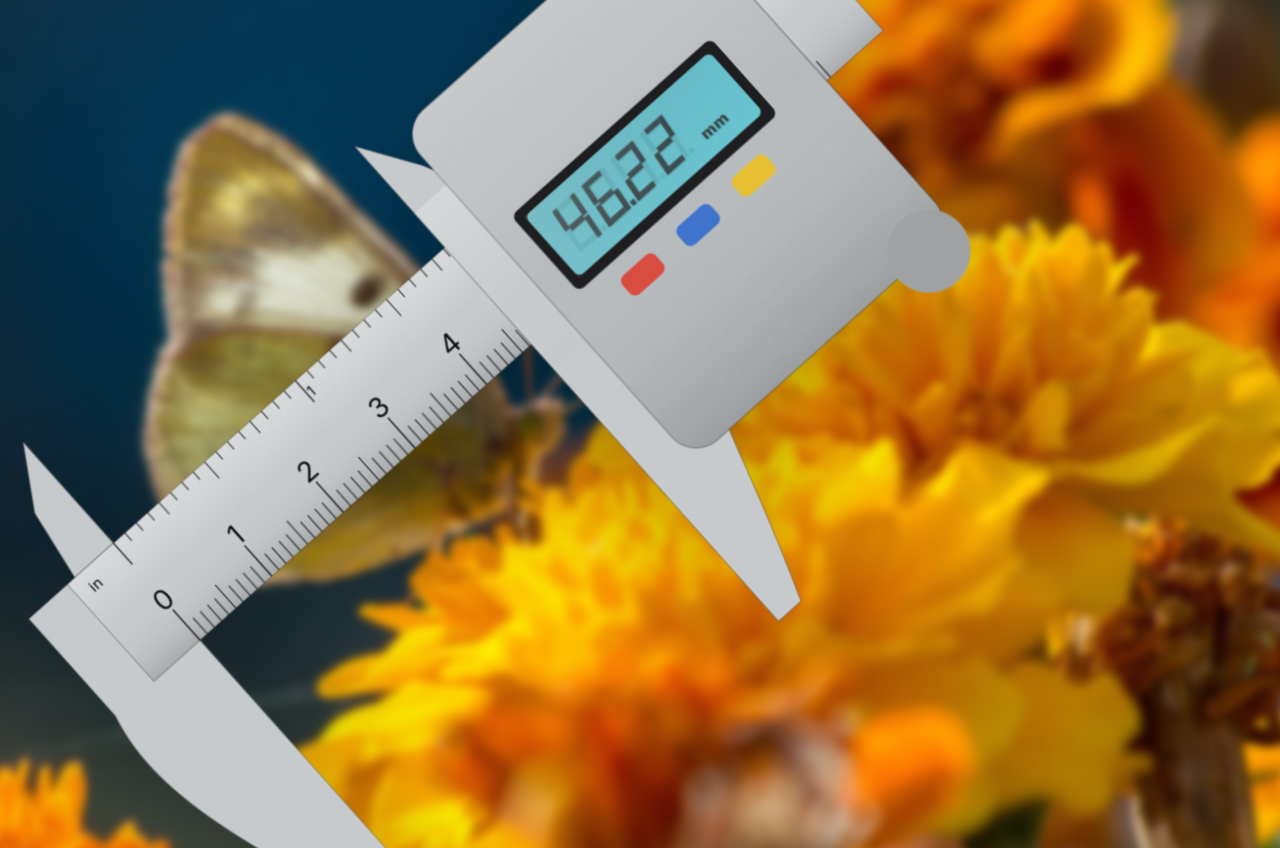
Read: 46.22 mm
